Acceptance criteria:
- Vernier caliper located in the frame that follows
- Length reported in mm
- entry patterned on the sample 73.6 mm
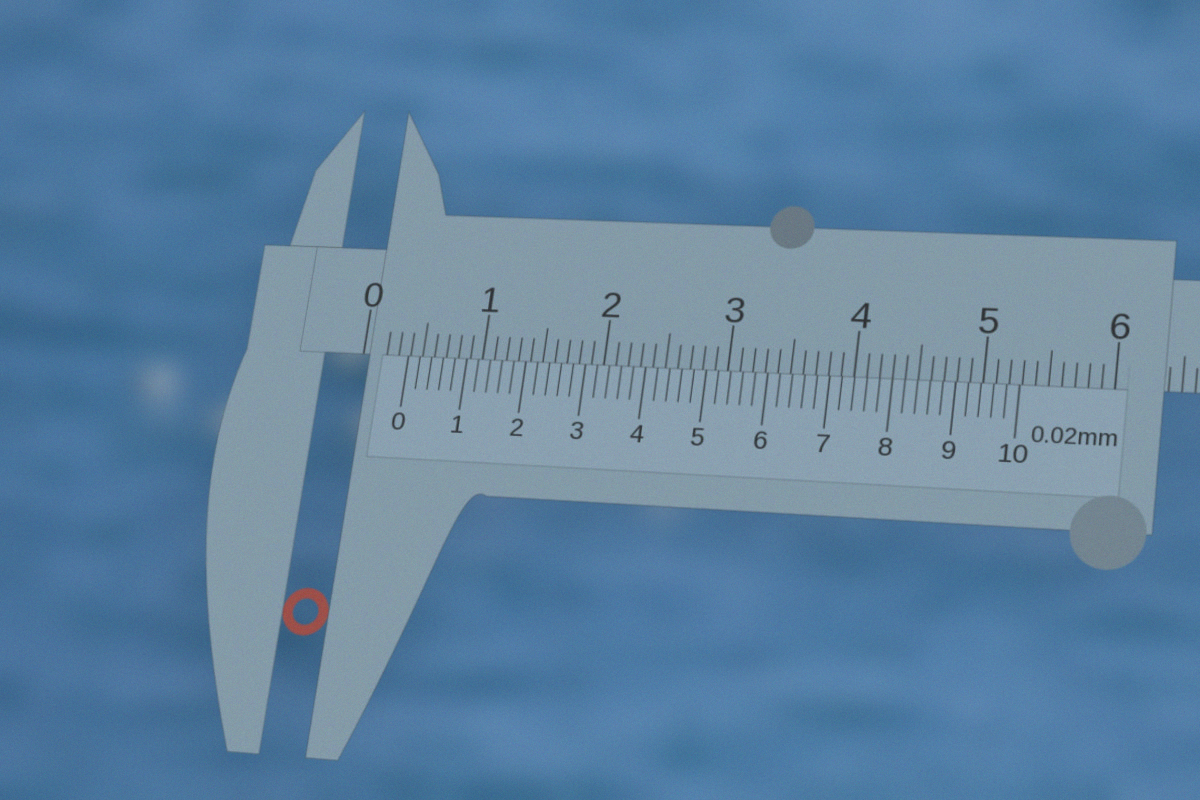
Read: 3.8 mm
